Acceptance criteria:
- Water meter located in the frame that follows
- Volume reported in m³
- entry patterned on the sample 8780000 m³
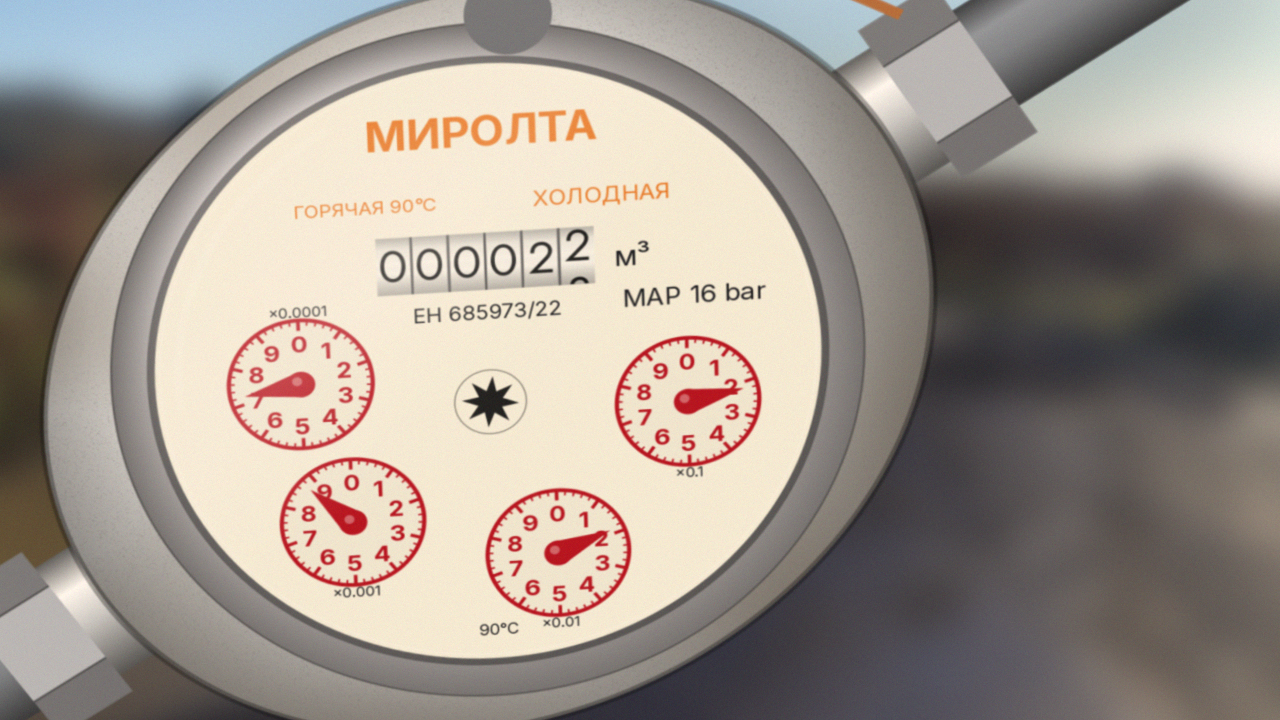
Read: 22.2187 m³
